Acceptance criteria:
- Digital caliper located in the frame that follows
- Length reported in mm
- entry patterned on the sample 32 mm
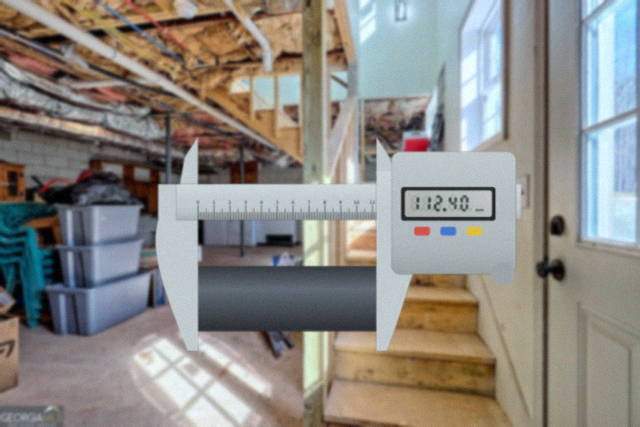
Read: 112.40 mm
